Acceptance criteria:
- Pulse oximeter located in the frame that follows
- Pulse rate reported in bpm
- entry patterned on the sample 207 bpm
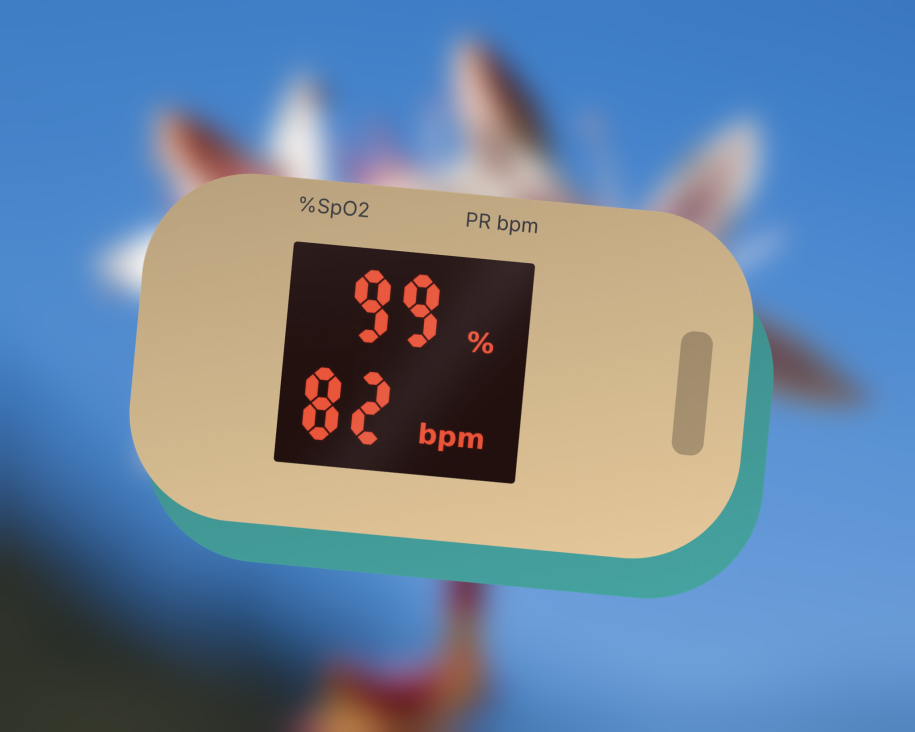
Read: 82 bpm
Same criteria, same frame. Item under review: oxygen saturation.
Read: 99 %
